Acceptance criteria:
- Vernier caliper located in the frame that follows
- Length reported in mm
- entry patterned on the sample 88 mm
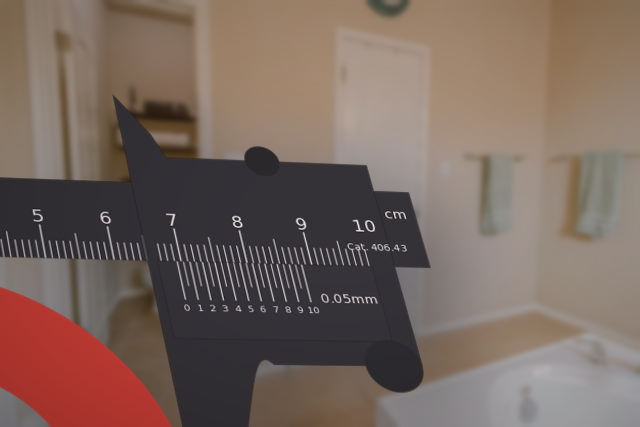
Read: 69.4 mm
